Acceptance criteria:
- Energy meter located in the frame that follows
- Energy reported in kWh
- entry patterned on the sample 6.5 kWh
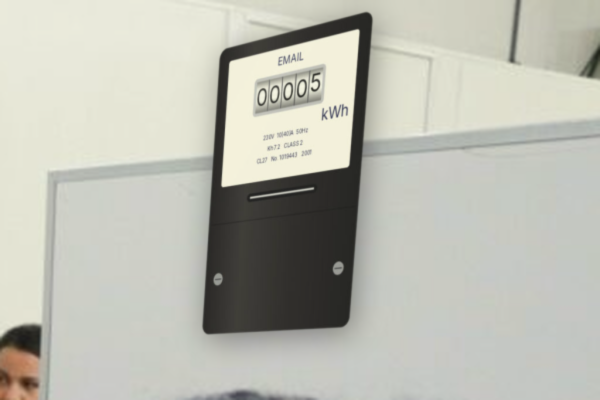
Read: 5 kWh
